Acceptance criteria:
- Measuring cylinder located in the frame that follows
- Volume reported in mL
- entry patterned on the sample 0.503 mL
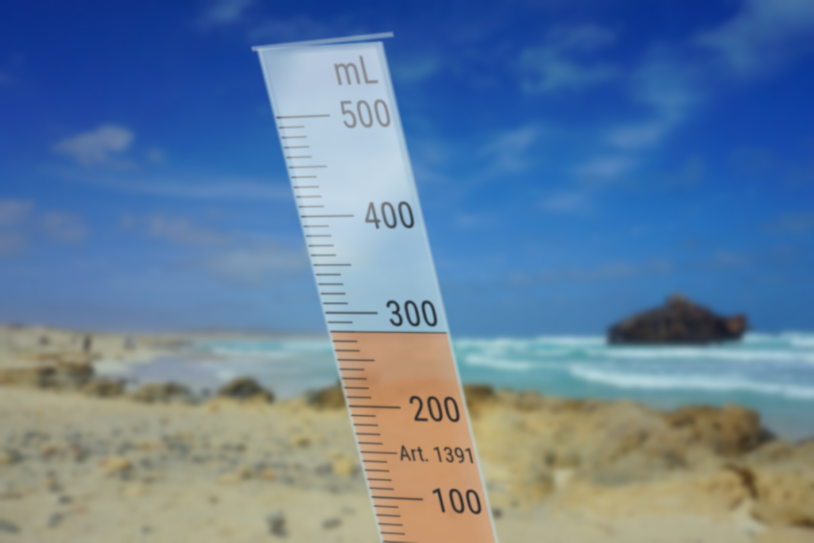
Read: 280 mL
